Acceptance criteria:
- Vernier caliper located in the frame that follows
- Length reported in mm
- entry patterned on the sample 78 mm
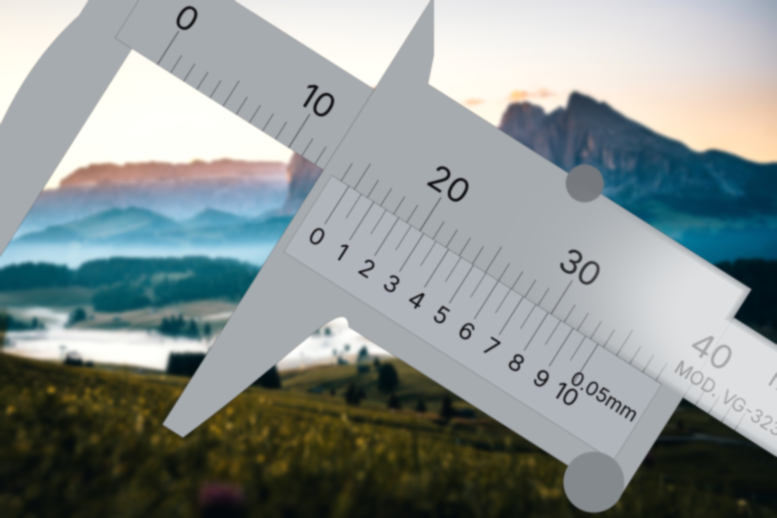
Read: 14.6 mm
